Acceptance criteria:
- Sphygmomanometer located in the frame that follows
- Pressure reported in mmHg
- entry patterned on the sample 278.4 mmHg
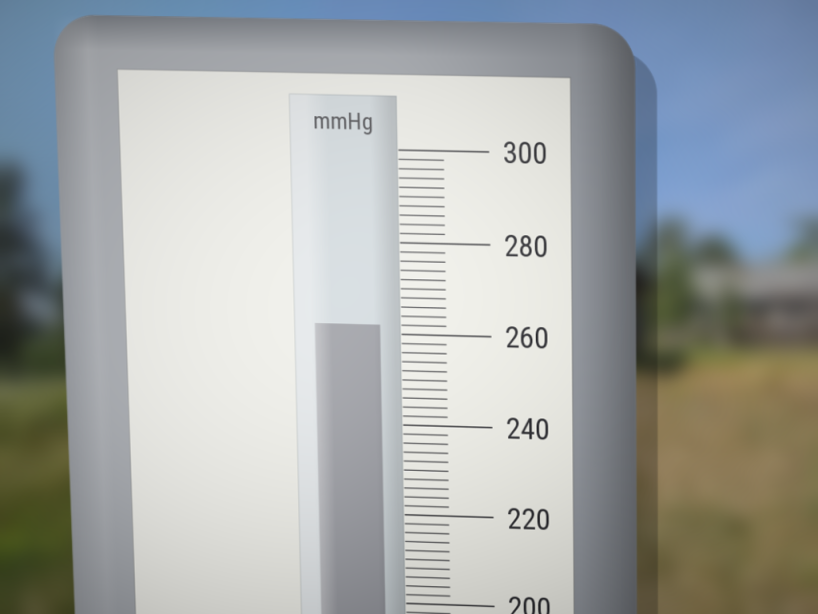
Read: 262 mmHg
